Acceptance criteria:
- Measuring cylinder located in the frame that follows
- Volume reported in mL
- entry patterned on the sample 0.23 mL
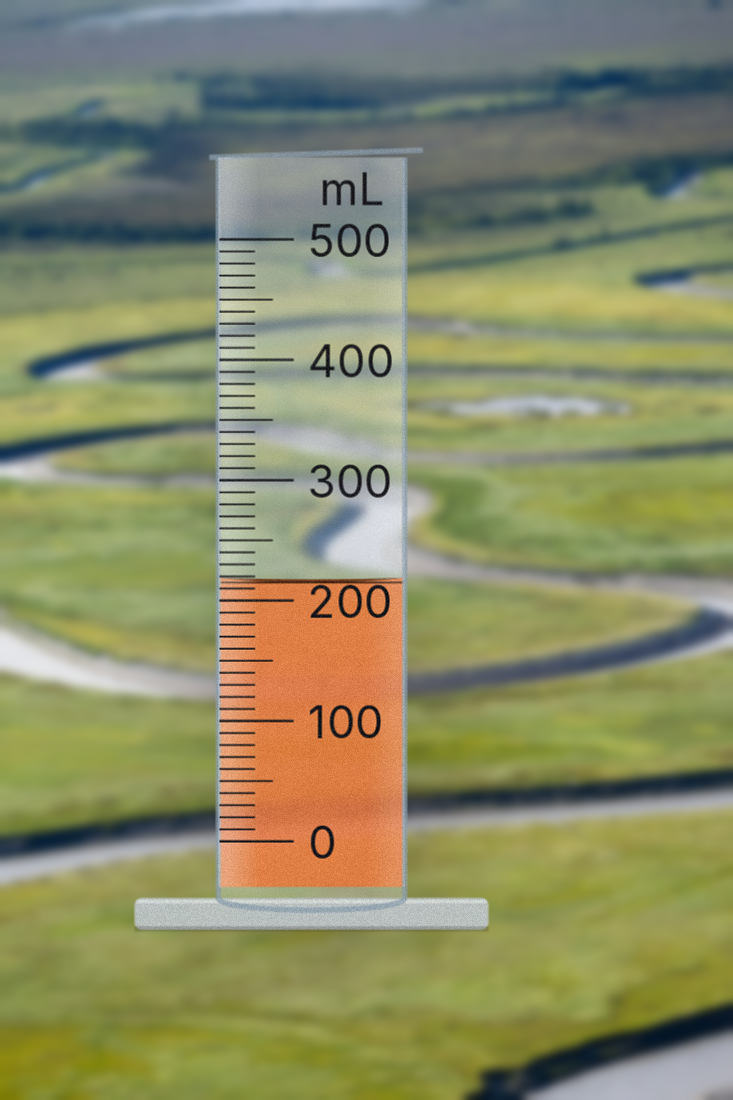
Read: 215 mL
